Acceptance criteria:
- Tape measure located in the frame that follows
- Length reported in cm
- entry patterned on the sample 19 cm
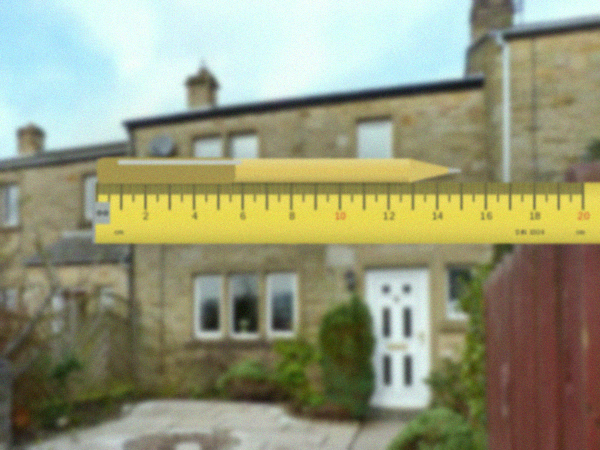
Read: 15 cm
